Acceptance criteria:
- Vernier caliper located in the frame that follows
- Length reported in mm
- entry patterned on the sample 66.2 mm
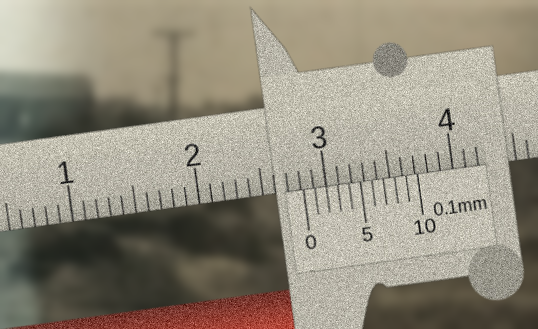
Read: 28.2 mm
